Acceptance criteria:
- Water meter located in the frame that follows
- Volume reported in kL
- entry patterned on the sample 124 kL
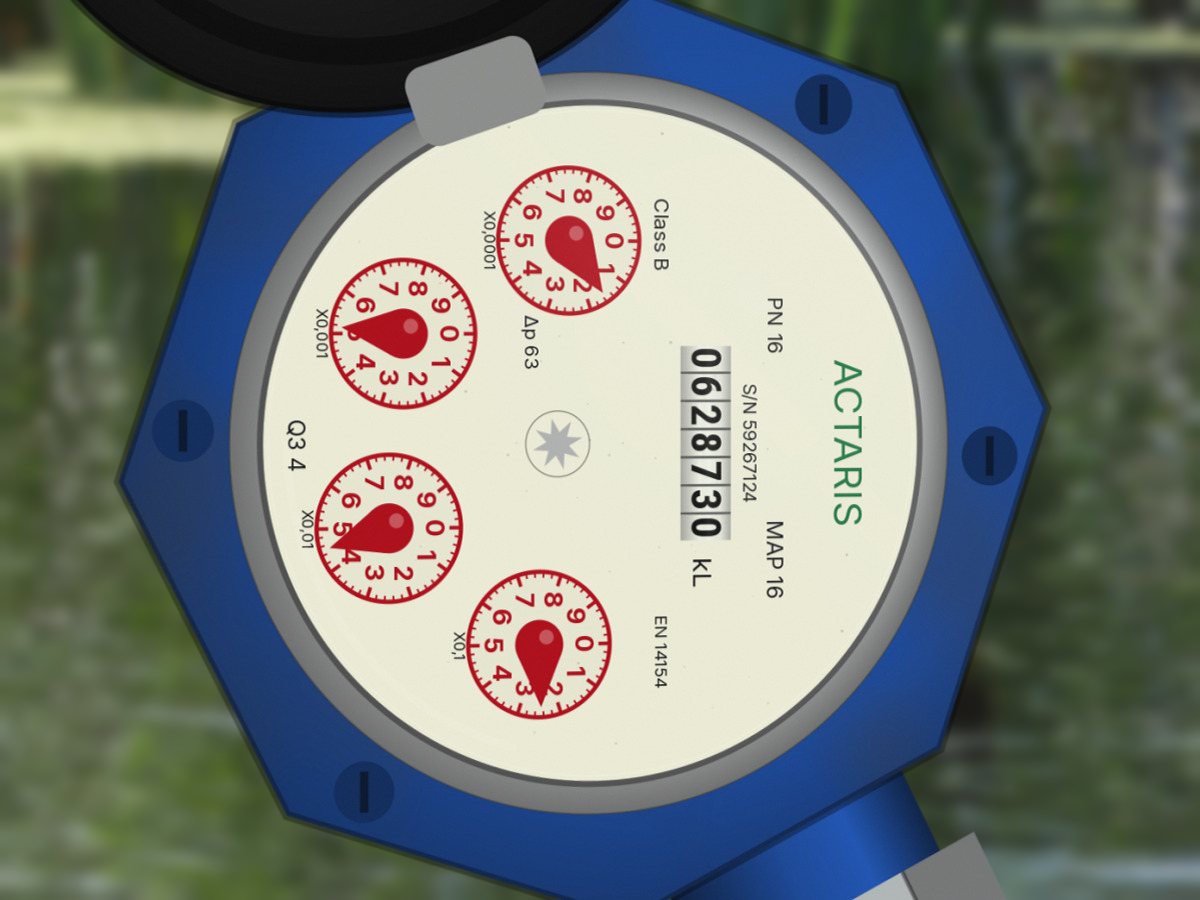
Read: 628730.2451 kL
